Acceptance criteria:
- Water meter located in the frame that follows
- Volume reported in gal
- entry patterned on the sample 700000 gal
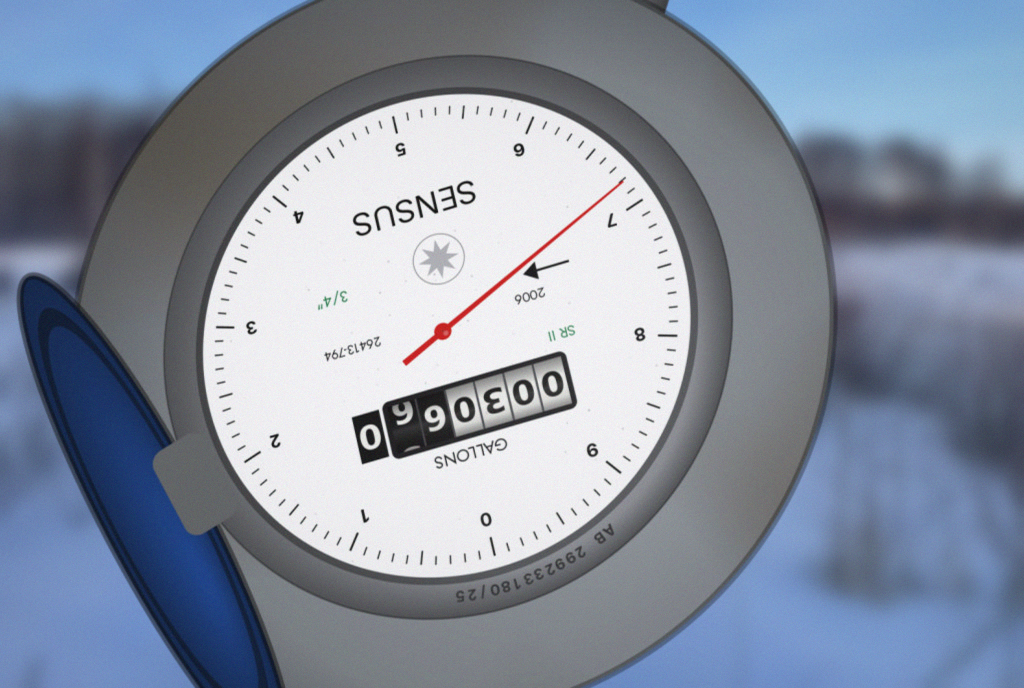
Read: 30656.8 gal
